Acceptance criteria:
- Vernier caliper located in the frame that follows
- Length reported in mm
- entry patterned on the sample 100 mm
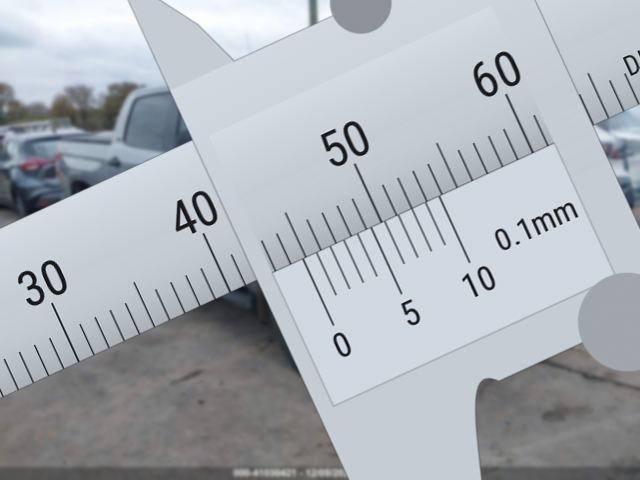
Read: 44.8 mm
